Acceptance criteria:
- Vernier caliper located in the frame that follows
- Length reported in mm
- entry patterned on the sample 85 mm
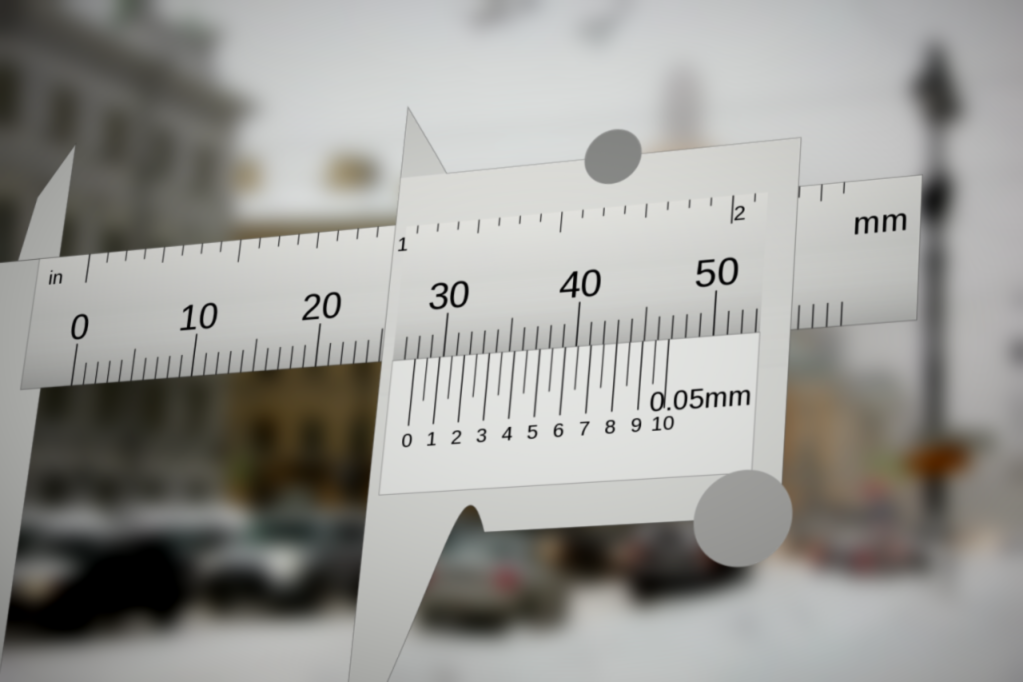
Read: 27.8 mm
